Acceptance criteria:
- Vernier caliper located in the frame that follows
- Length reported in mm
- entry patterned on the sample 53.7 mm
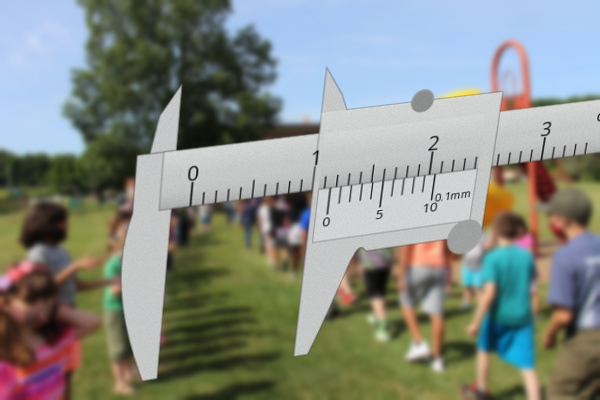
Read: 11.5 mm
